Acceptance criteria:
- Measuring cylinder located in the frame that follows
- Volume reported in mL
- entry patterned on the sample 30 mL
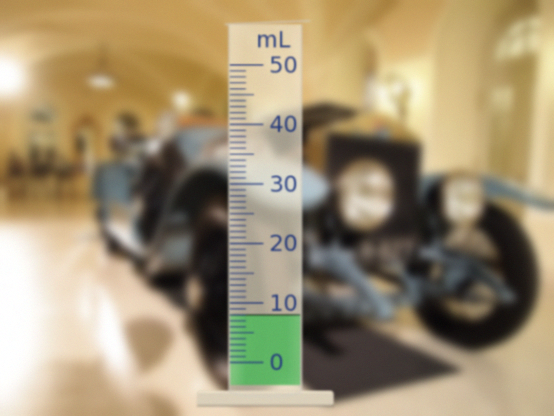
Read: 8 mL
